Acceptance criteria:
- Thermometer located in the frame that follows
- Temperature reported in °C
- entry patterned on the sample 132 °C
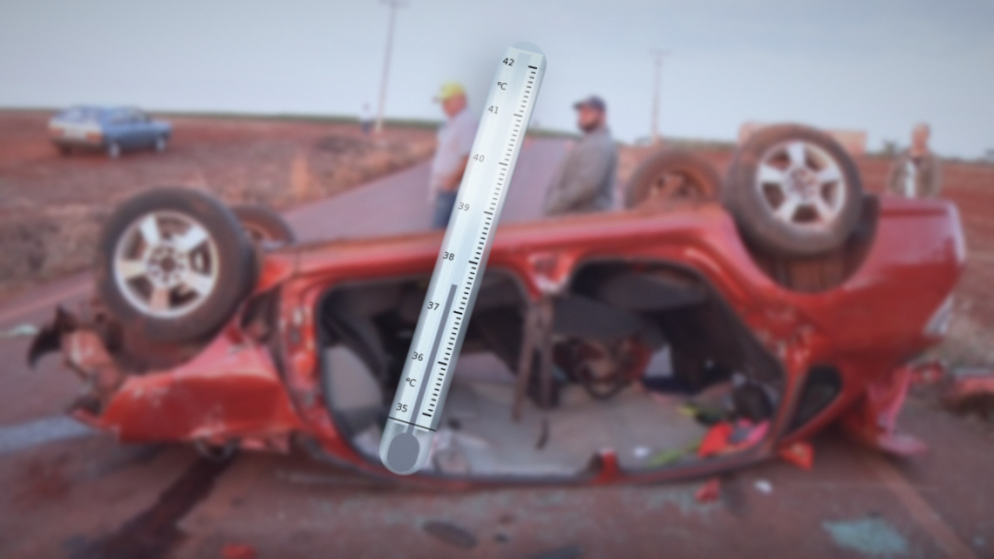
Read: 37.5 °C
